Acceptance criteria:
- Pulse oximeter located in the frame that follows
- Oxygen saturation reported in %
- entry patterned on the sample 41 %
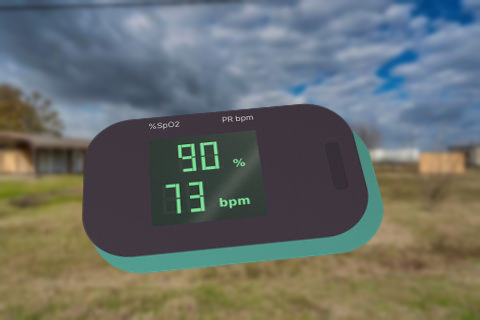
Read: 90 %
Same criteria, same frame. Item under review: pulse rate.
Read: 73 bpm
